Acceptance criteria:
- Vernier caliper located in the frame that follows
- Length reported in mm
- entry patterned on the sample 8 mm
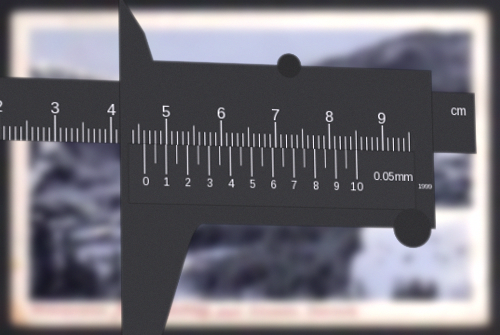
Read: 46.0 mm
